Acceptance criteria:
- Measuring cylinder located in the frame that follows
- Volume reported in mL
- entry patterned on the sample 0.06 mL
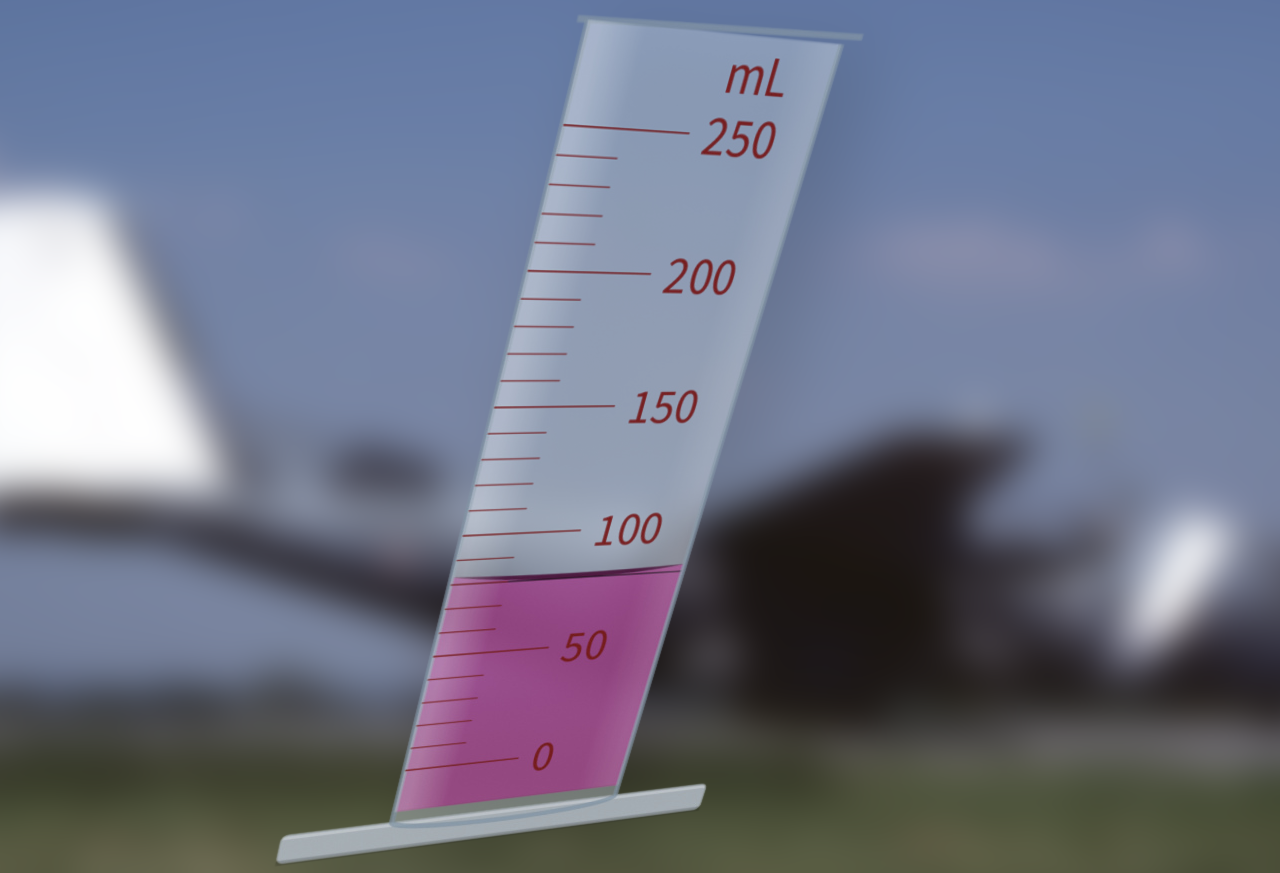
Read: 80 mL
